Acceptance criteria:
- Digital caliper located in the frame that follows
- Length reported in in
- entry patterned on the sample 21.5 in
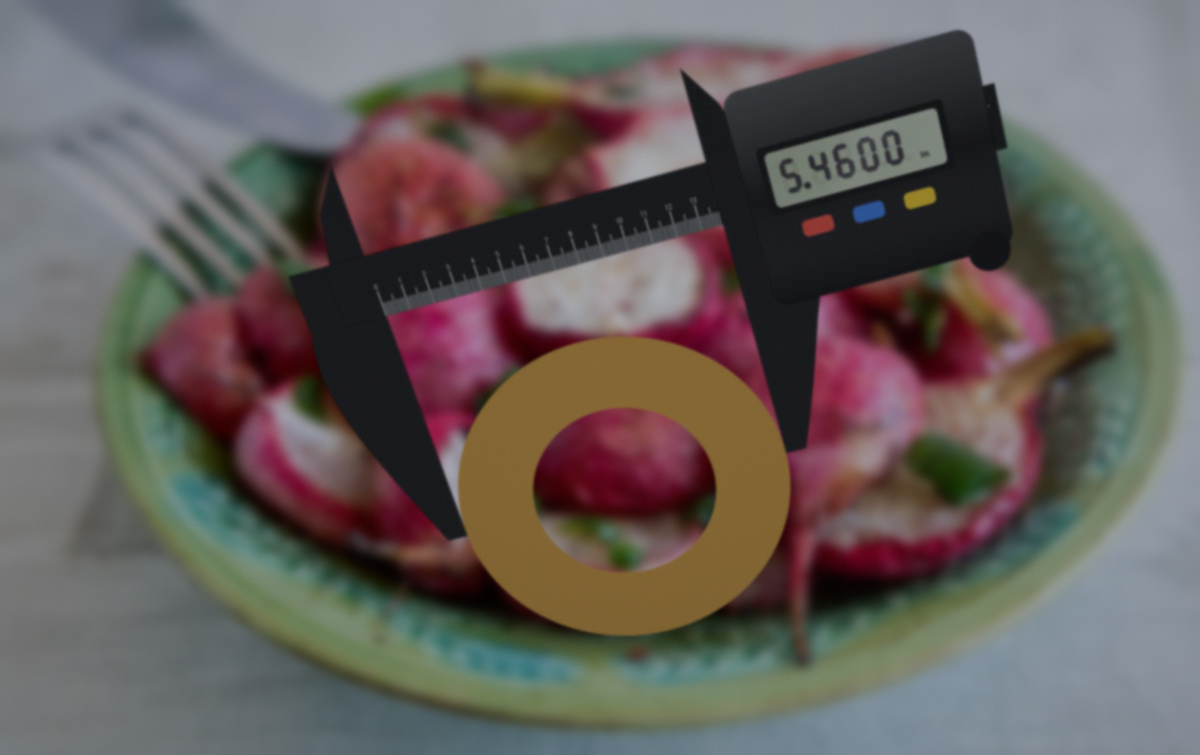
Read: 5.4600 in
